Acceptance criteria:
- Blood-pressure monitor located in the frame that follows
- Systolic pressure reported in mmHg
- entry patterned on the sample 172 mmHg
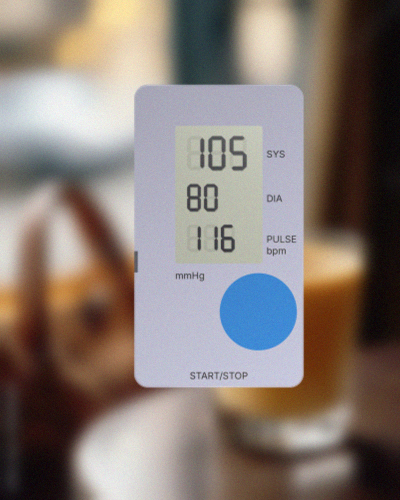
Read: 105 mmHg
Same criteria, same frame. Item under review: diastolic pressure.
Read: 80 mmHg
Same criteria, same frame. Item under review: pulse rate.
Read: 116 bpm
